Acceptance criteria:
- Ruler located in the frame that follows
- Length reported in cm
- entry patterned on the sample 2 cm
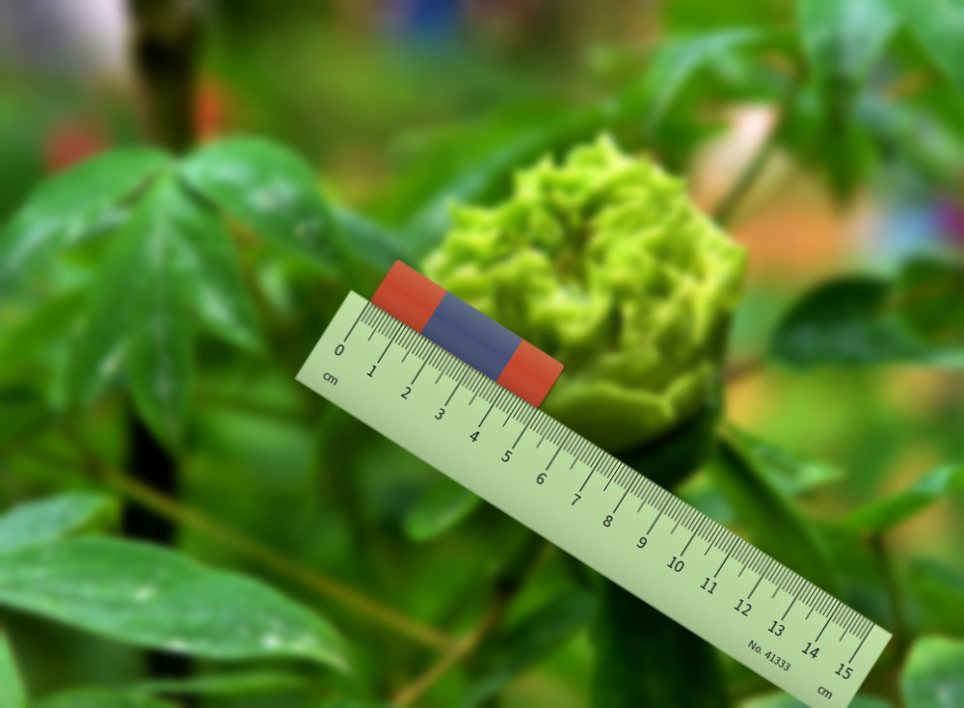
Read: 5 cm
